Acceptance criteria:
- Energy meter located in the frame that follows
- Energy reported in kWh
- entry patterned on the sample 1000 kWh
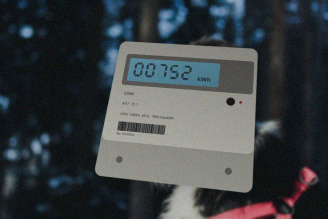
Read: 752 kWh
